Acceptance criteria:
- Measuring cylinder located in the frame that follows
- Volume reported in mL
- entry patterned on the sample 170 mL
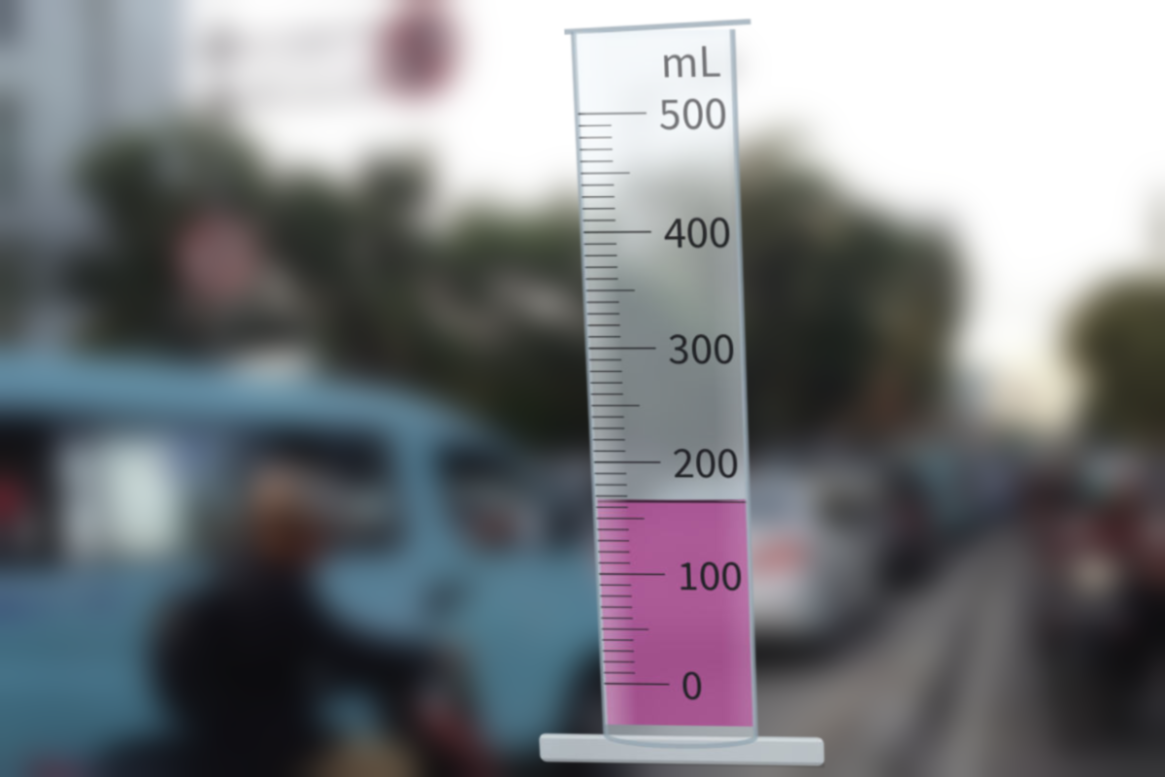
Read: 165 mL
